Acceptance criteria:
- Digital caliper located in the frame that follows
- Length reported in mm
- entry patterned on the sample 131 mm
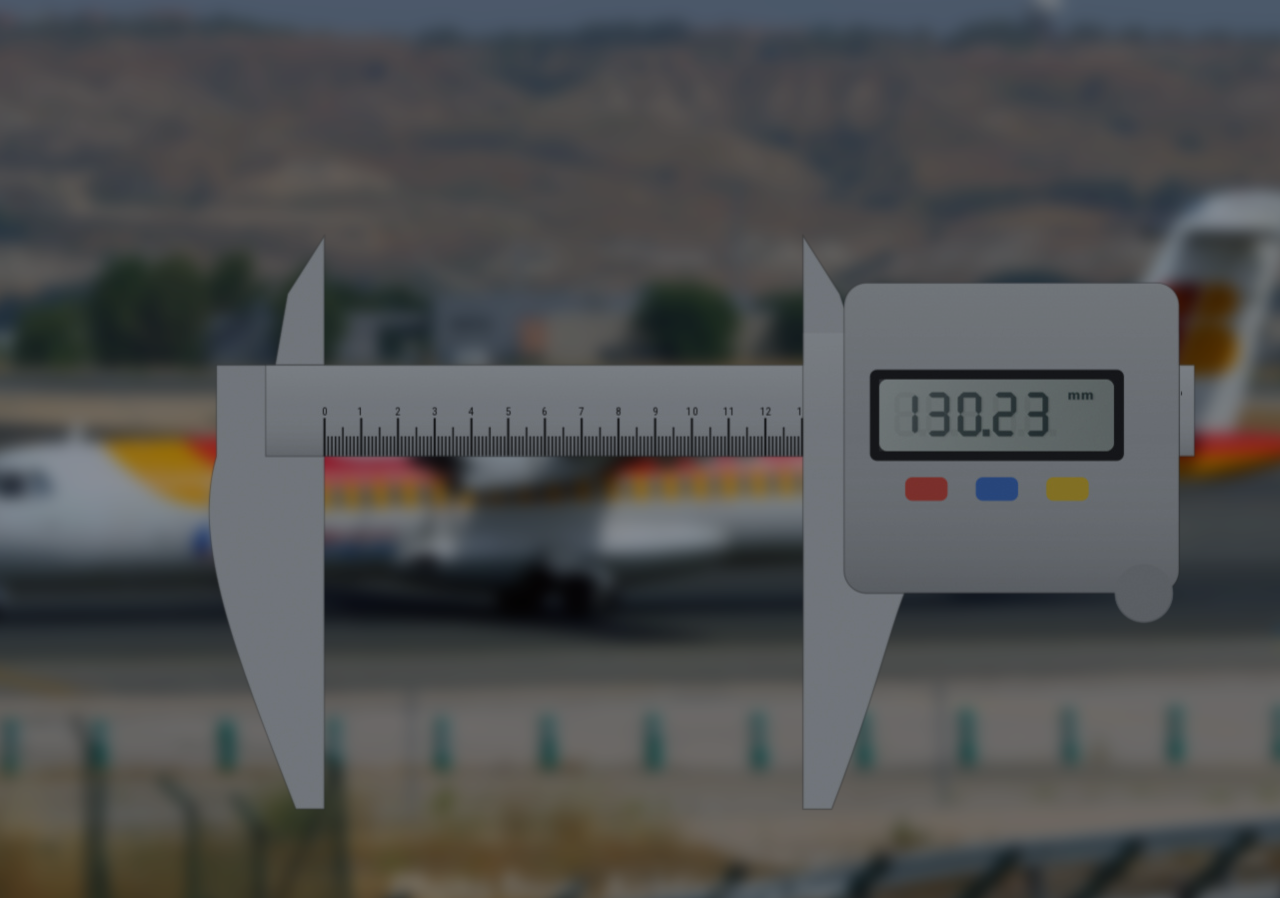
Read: 130.23 mm
